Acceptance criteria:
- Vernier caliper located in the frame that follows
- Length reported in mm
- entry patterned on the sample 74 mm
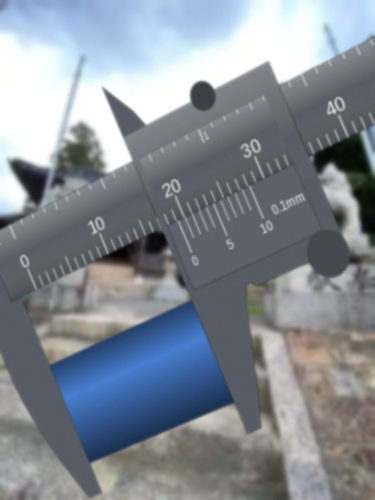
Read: 19.2 mm
